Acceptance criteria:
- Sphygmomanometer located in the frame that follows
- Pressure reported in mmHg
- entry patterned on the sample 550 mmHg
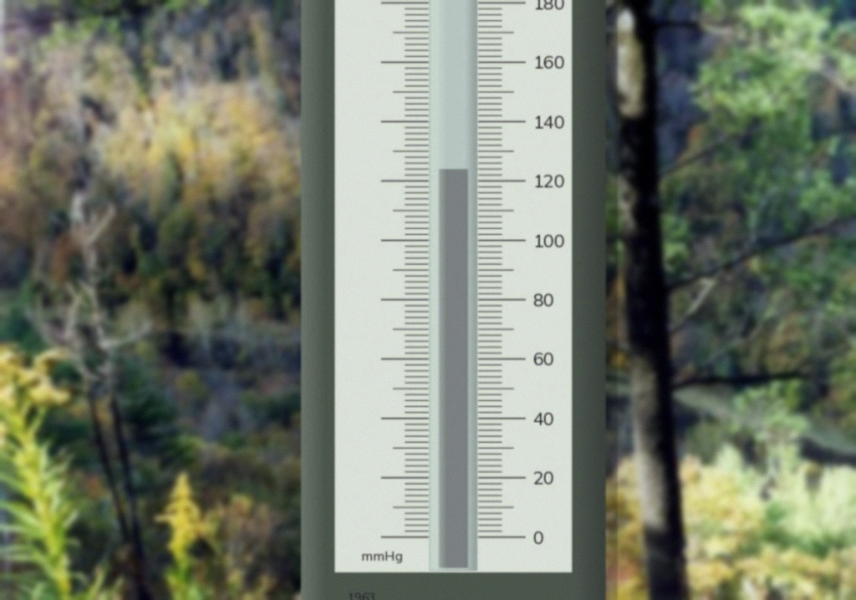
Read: 124 mmHg
